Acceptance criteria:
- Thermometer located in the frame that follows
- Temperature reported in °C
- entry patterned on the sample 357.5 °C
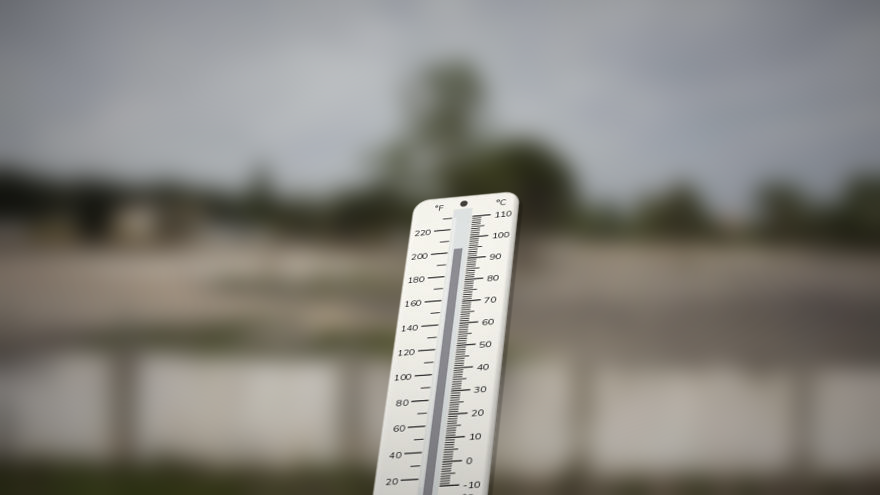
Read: 95 °C
